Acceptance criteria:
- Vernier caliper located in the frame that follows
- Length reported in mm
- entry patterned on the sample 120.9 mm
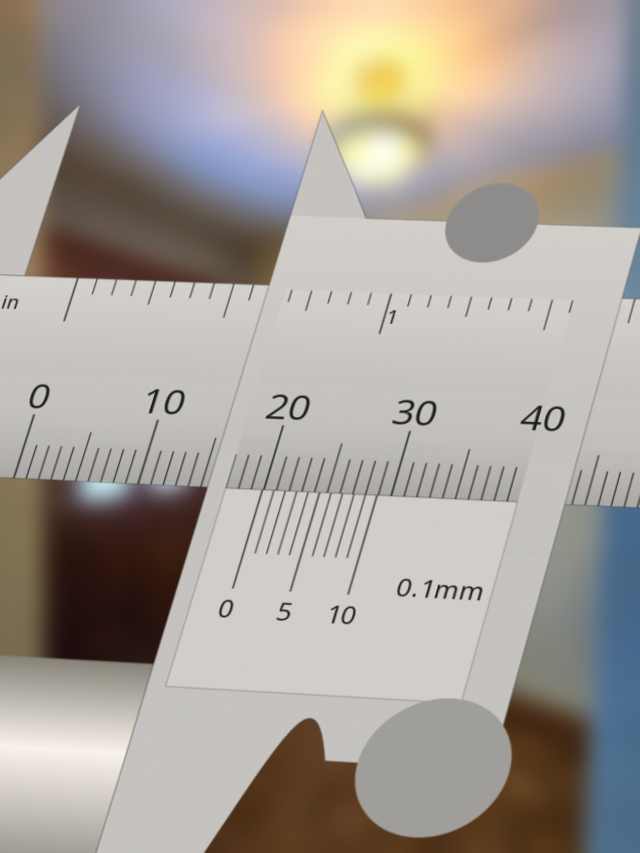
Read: 19.9 mm
